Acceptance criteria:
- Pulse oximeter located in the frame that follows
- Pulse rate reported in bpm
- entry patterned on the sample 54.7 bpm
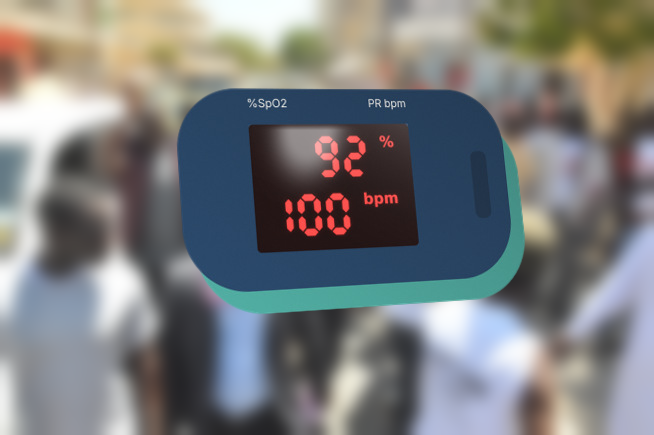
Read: 100 bpm
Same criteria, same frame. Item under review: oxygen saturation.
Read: 92 %
